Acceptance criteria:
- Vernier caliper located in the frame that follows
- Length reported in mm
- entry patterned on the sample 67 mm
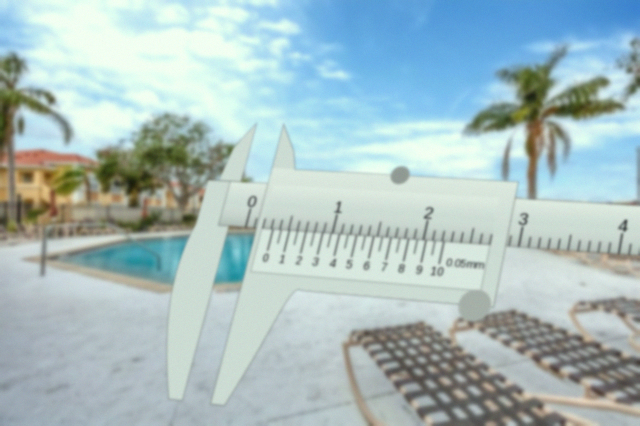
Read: 3.2 mm
